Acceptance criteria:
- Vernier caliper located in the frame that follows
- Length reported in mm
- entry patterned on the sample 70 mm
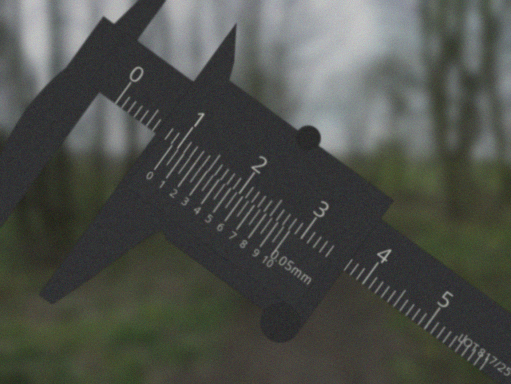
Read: 9.2 mm
